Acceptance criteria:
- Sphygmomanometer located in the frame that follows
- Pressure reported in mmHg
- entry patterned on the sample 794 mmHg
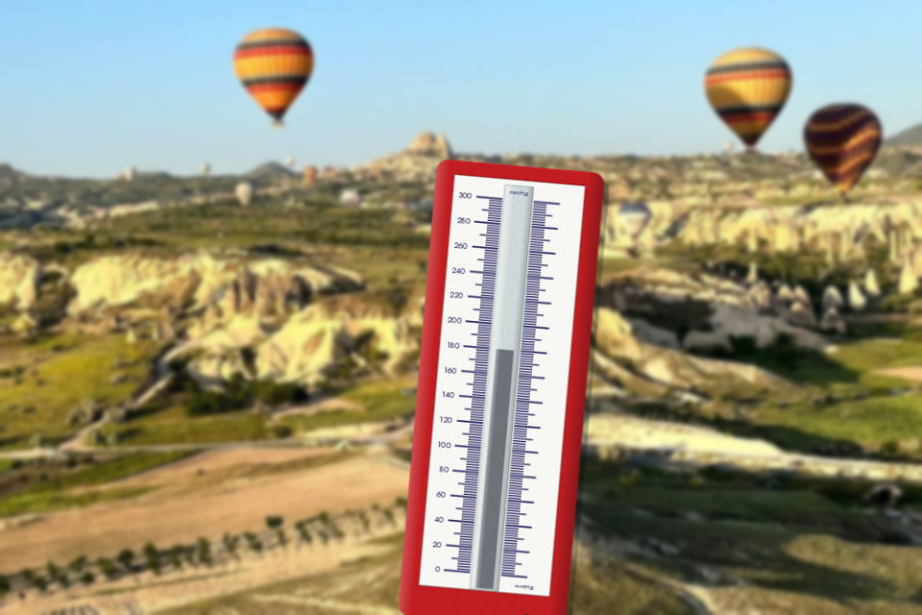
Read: 180 mmHg
